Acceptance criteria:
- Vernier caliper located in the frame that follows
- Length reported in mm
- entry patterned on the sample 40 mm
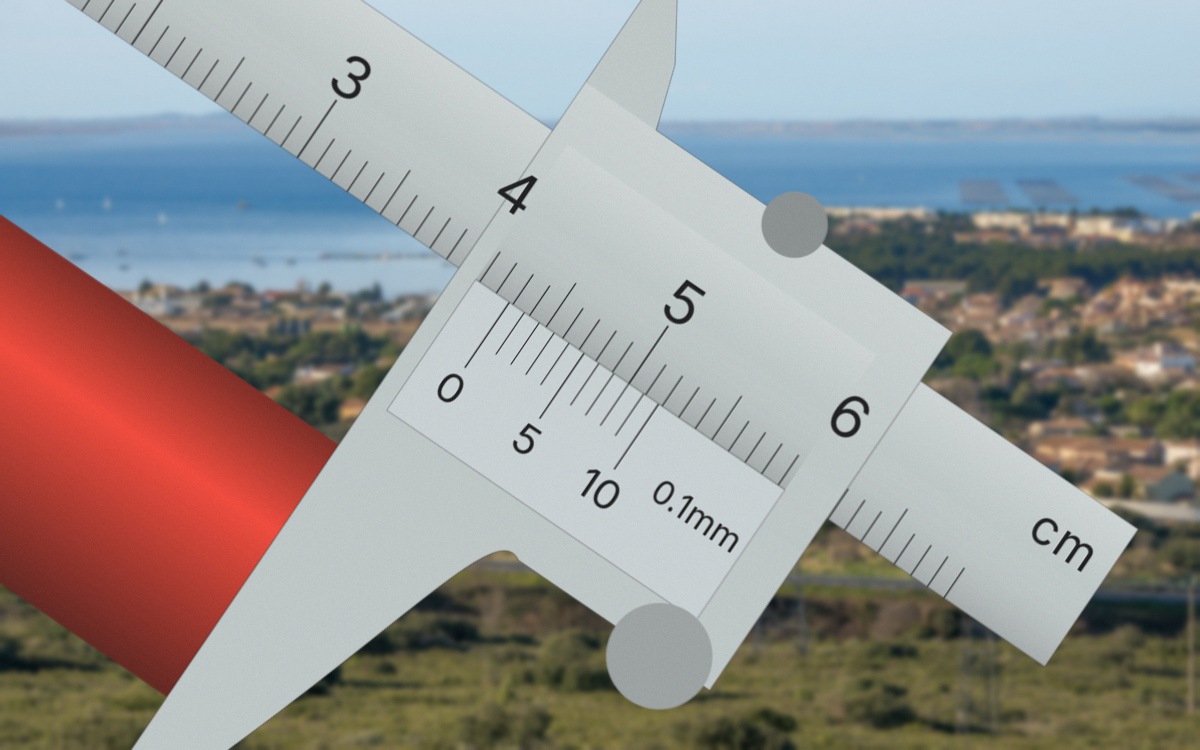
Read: 42.8 mm
